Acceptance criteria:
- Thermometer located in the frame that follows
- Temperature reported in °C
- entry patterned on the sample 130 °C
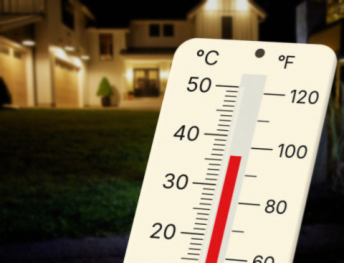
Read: 36 °C
